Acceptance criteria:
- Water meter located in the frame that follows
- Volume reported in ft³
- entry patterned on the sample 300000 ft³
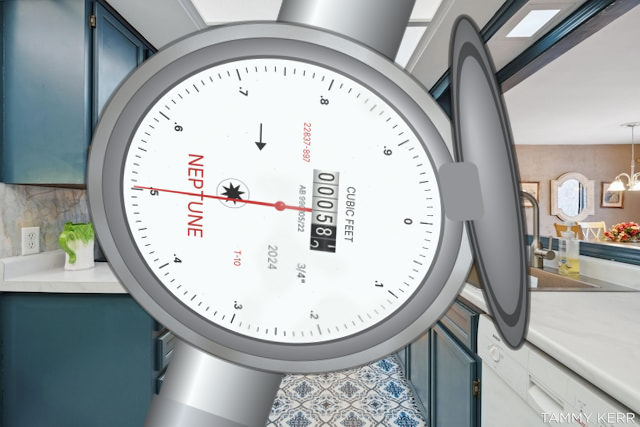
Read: 581.50 ft³
